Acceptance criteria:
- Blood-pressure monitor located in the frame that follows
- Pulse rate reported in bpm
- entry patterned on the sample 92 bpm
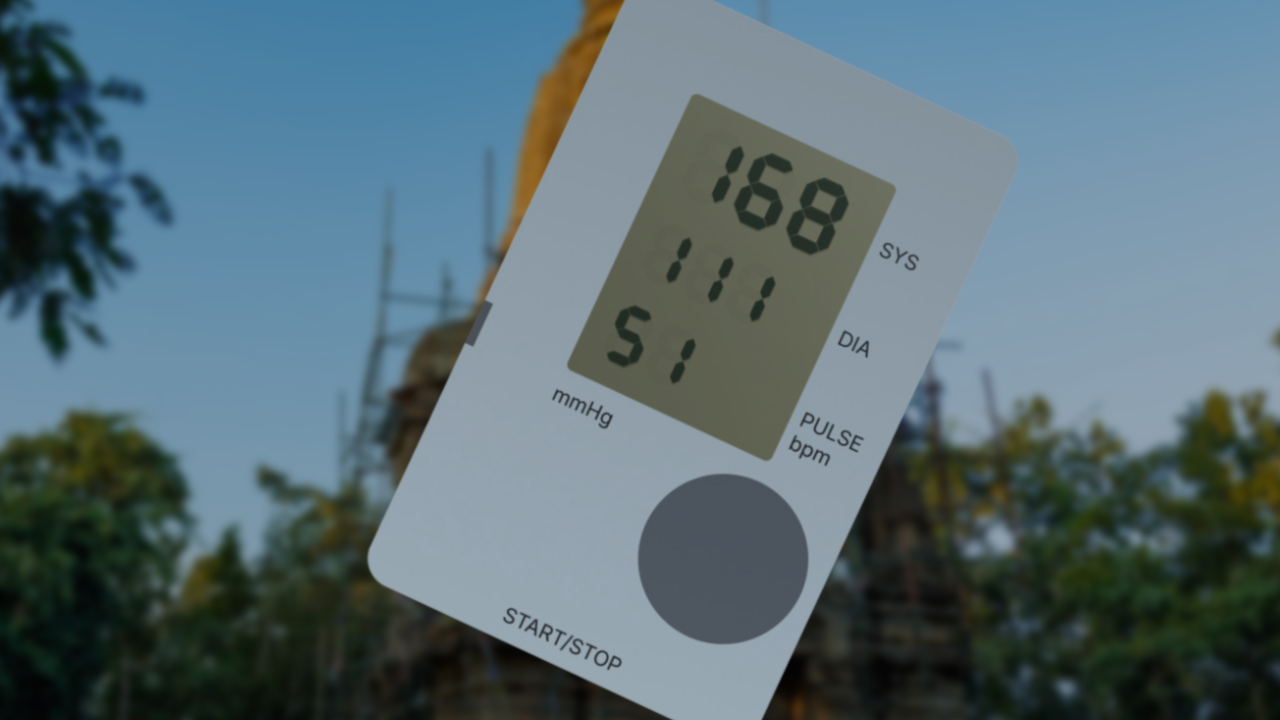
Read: 51 bpm
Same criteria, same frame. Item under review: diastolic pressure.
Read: 111 mmHg
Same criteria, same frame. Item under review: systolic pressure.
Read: 168 mmHg
